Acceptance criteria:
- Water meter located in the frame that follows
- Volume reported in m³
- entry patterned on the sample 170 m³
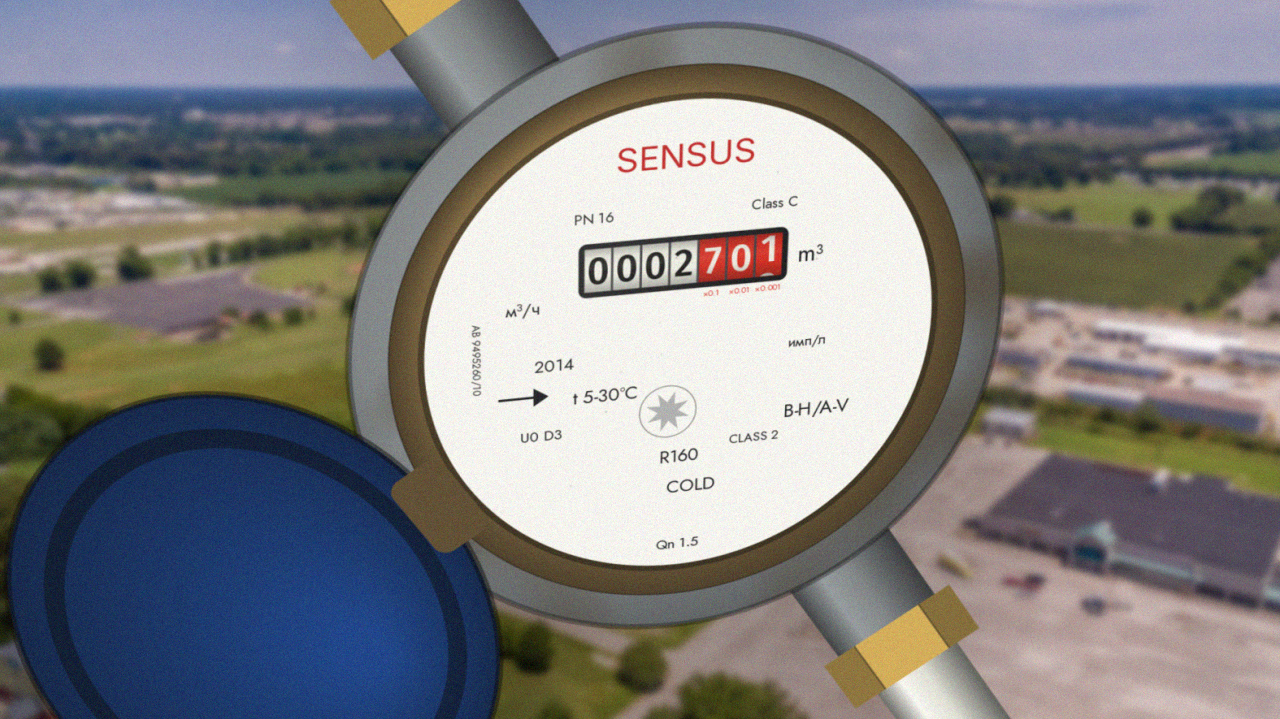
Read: 2.701 m³
